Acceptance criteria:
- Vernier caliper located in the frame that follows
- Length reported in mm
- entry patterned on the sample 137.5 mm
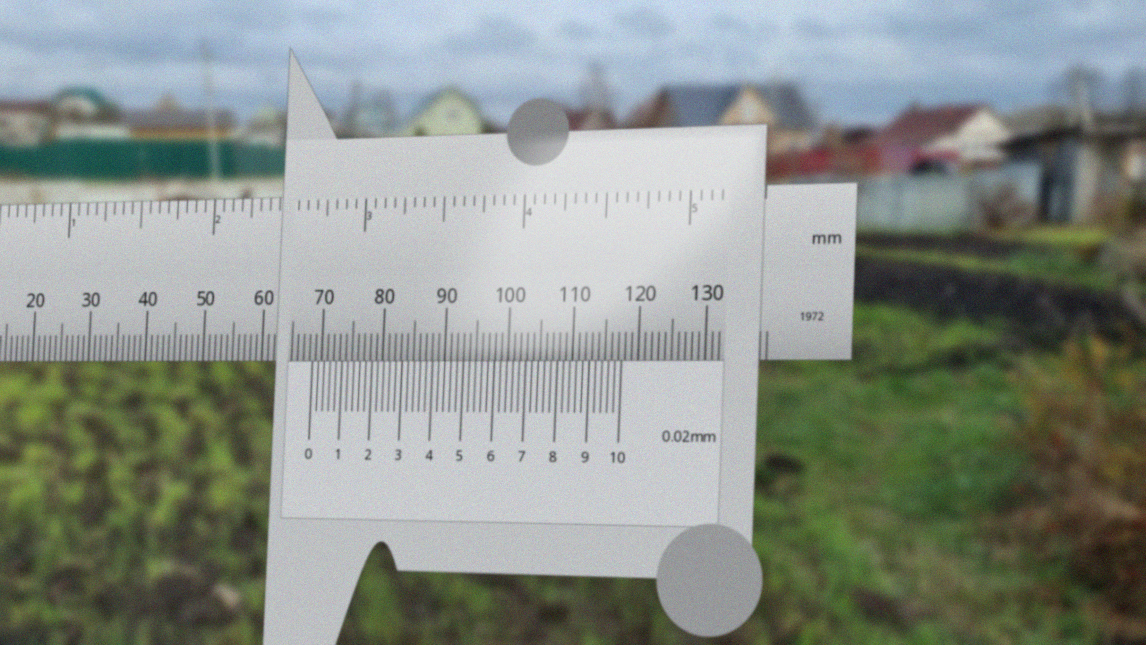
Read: 68.5 mm
